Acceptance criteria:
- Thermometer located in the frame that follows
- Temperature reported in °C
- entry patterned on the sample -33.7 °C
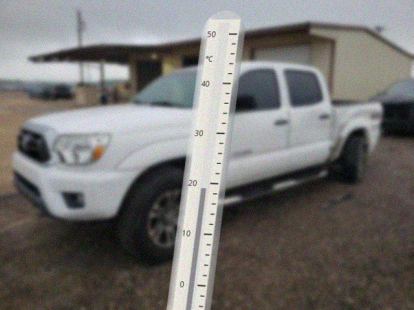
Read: 19 °C
